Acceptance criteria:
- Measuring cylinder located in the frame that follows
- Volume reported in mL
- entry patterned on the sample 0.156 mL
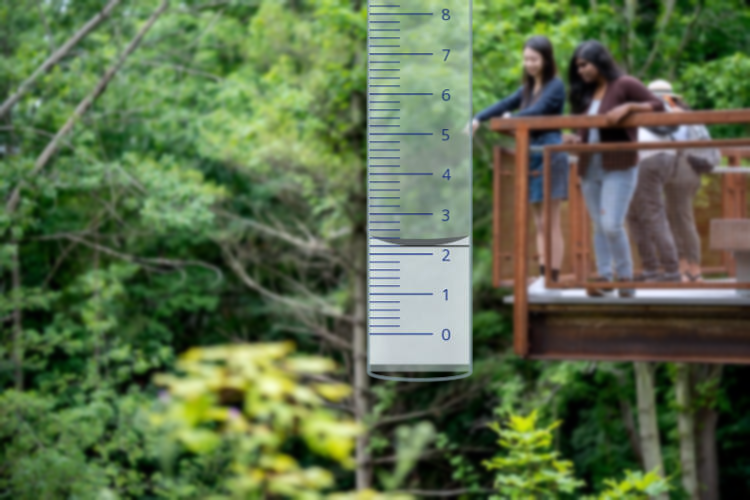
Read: 2.2 mL
